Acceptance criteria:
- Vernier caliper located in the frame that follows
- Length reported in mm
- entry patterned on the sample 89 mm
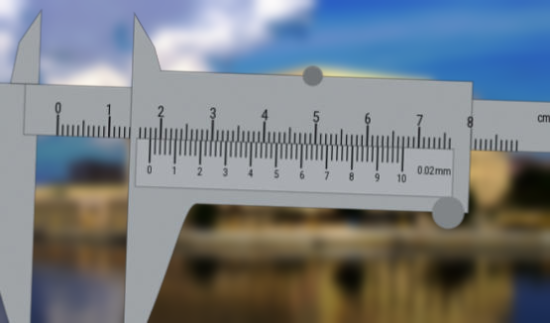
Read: 18.0 mm
